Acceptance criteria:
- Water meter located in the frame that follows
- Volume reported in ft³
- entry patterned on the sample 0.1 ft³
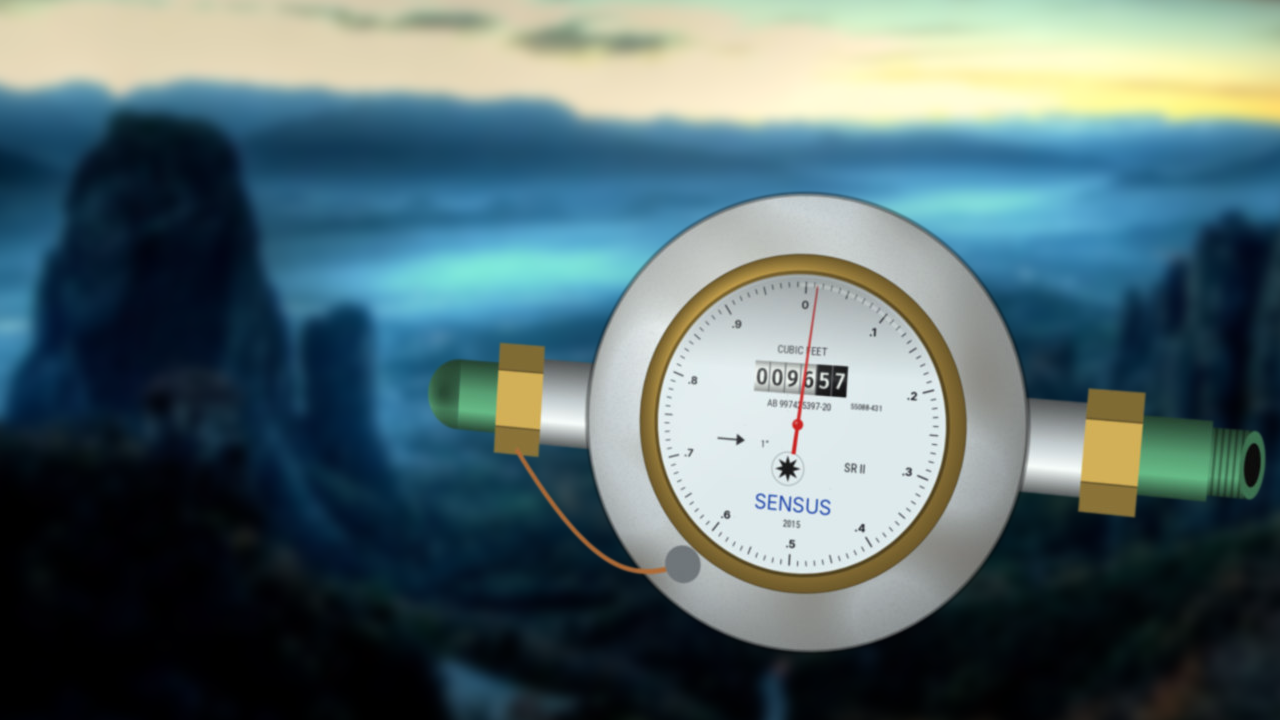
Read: 9657.01 ft³
